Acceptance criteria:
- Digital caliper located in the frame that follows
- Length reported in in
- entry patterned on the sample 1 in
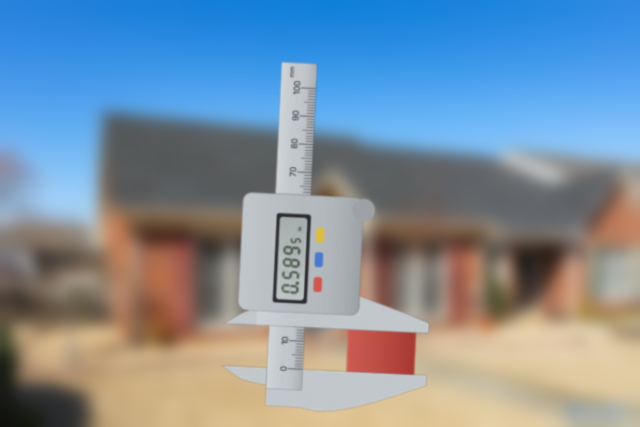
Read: 0.5895 in
